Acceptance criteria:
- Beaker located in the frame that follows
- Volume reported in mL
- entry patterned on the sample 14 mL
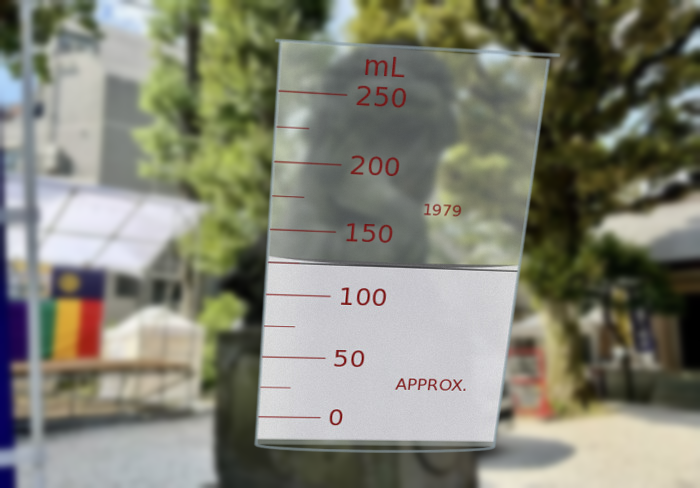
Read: 125 mL
